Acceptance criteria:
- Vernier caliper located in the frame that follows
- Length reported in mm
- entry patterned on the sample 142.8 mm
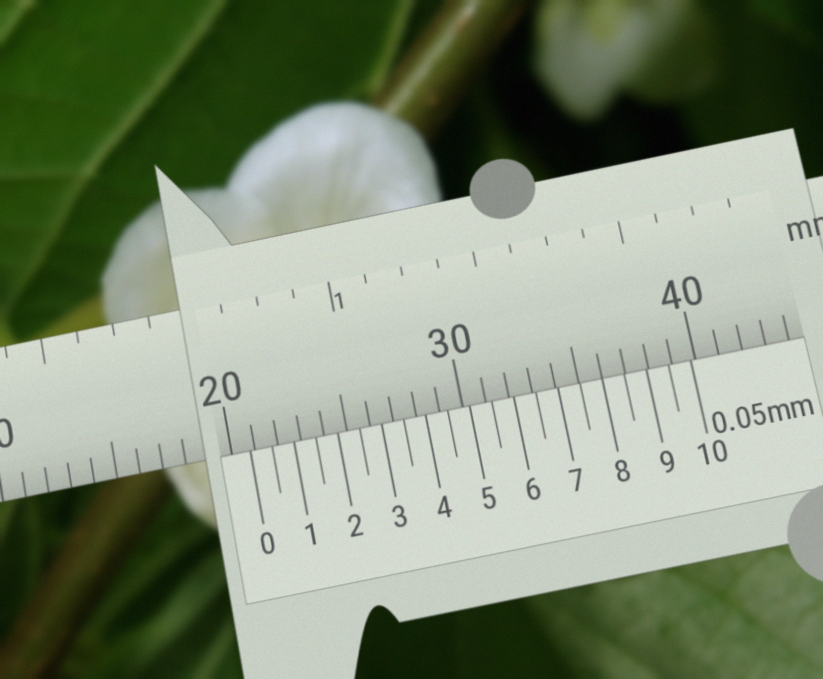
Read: 20.8 mm
